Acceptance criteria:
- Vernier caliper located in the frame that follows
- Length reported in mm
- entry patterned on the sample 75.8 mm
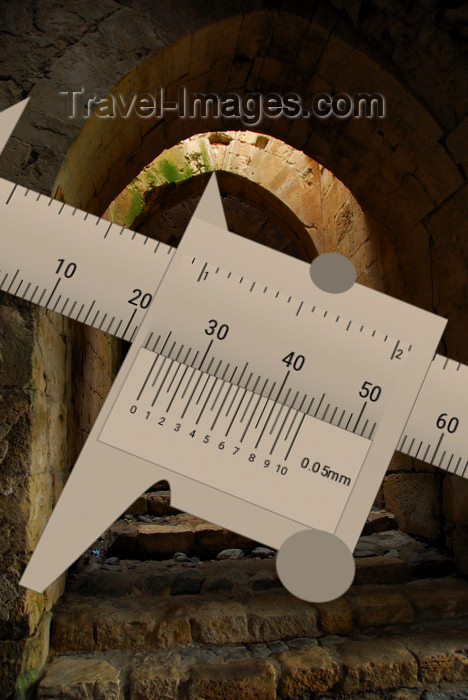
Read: 24.8 mm
